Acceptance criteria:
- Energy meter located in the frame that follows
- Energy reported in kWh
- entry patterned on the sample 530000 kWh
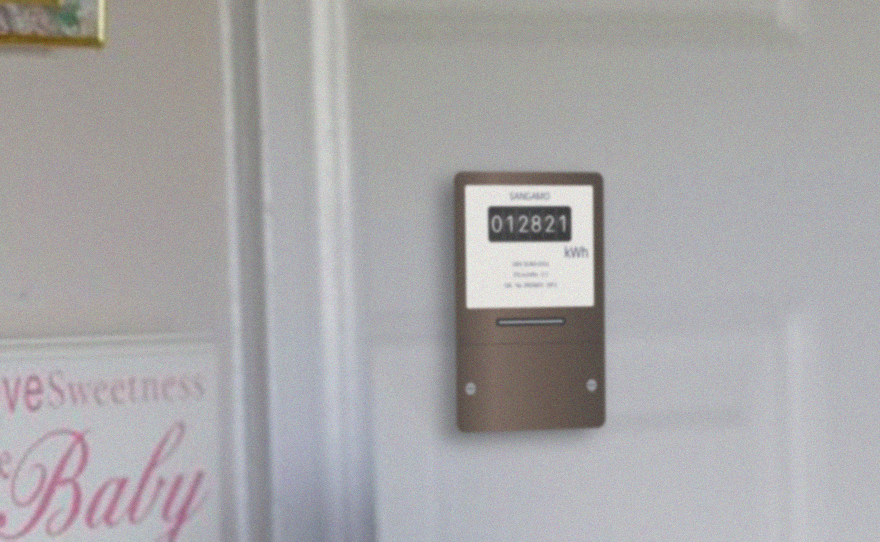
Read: 12821 kWh
